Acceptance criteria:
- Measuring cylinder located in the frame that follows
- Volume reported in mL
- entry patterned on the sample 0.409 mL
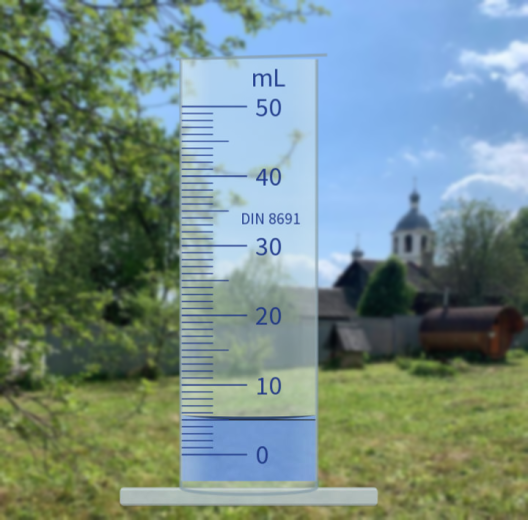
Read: 5 mL
